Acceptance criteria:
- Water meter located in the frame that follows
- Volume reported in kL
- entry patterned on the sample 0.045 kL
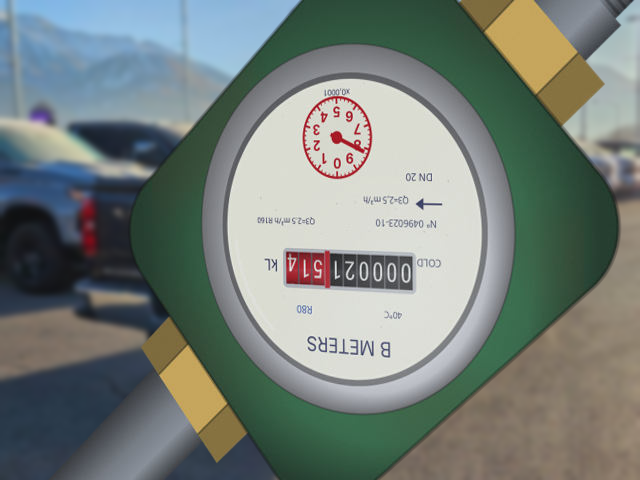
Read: 21.5138 kL
